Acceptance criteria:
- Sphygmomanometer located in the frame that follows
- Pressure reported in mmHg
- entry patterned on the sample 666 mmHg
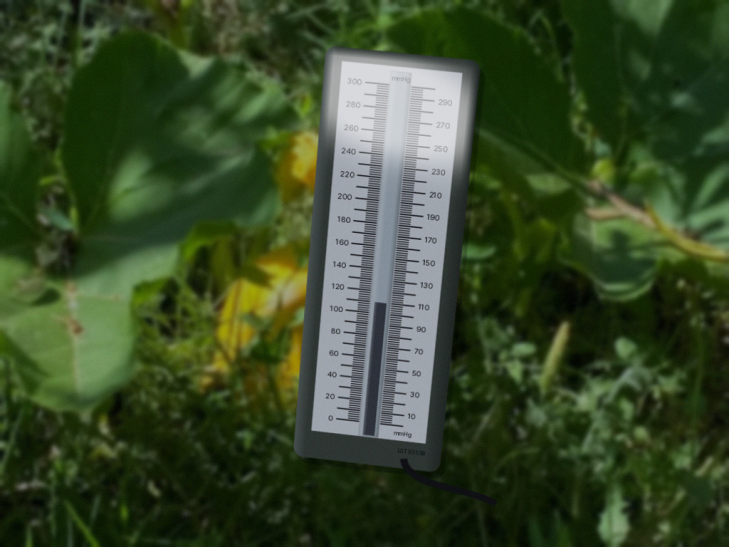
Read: 110 mmHg
